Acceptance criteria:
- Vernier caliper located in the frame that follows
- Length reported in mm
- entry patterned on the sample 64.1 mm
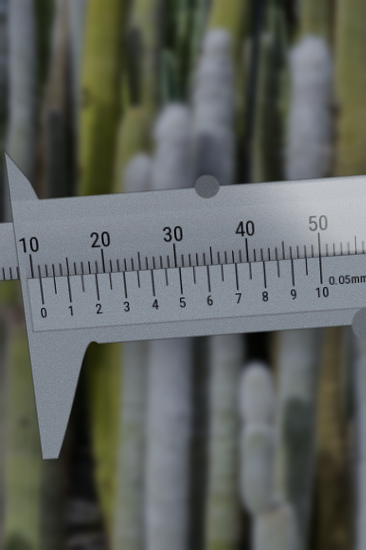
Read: 11.0 mm
